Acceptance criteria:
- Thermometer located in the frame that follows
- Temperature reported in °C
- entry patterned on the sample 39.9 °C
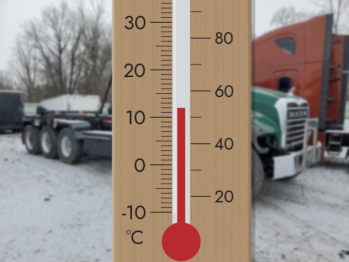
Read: 12 °C
